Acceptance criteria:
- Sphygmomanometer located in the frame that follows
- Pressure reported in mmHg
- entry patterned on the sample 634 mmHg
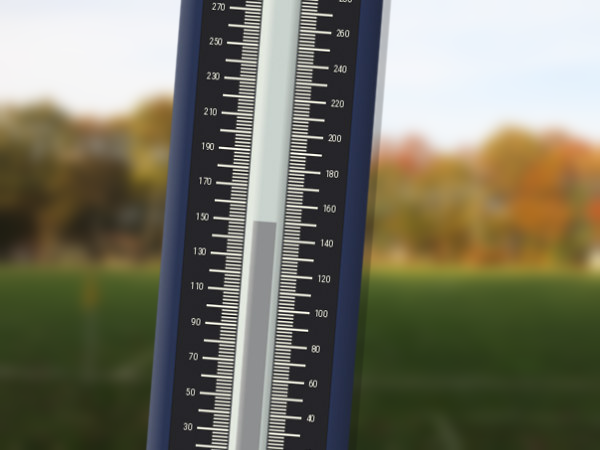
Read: 150 mmHg
